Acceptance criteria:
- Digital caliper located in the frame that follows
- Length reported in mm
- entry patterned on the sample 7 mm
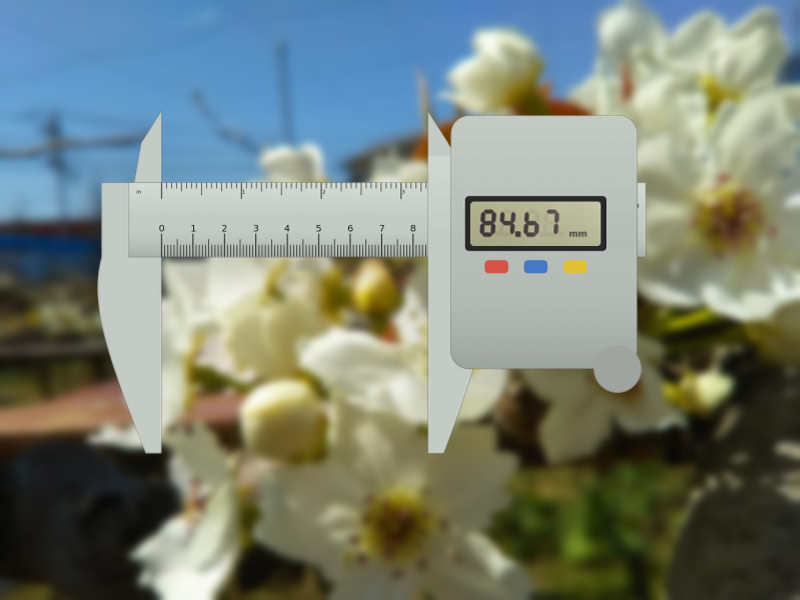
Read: 84.67 mm
